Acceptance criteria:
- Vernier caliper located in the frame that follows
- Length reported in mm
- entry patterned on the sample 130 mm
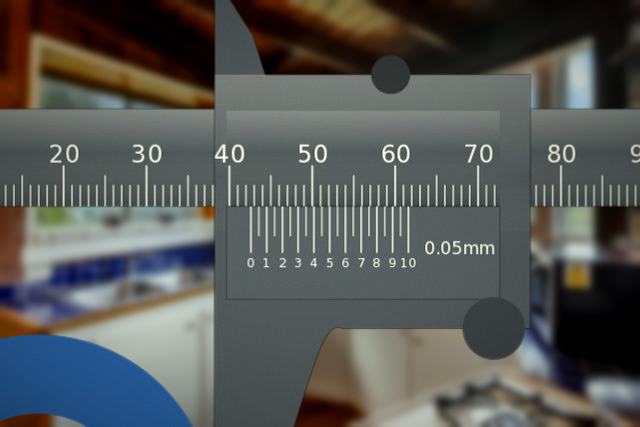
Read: 42.6 mm
